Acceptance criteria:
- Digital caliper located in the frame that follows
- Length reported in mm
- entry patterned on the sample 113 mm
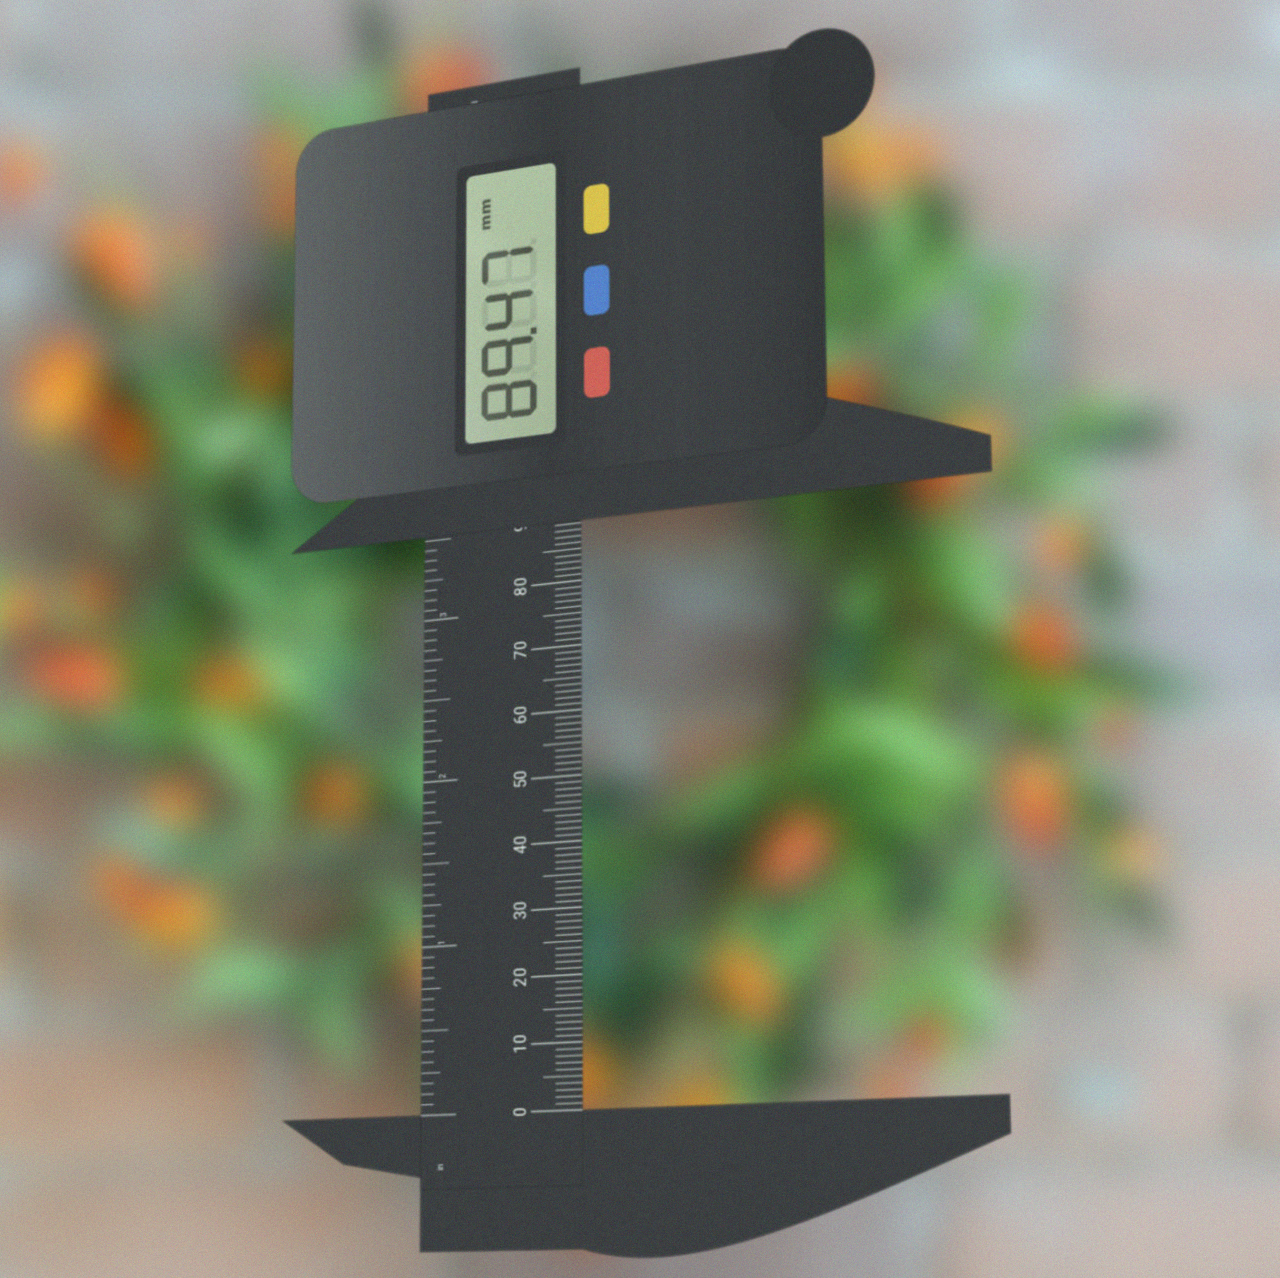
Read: 89.47 mm
